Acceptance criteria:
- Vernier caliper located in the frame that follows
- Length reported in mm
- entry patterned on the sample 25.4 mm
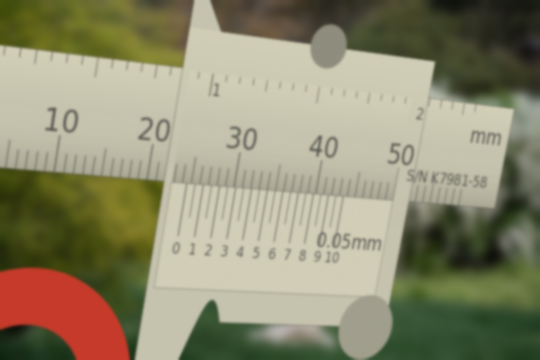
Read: 24.5 mm
